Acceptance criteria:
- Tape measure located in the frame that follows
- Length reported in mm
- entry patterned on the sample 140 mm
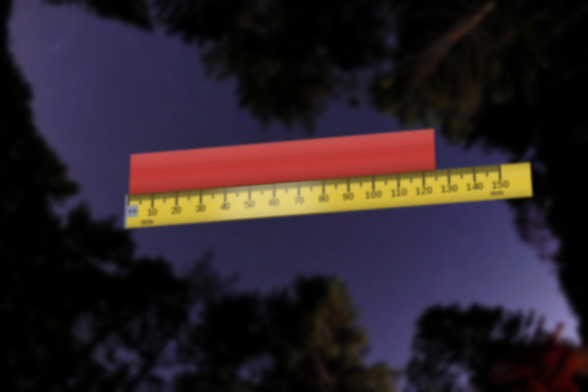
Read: 125 mm
